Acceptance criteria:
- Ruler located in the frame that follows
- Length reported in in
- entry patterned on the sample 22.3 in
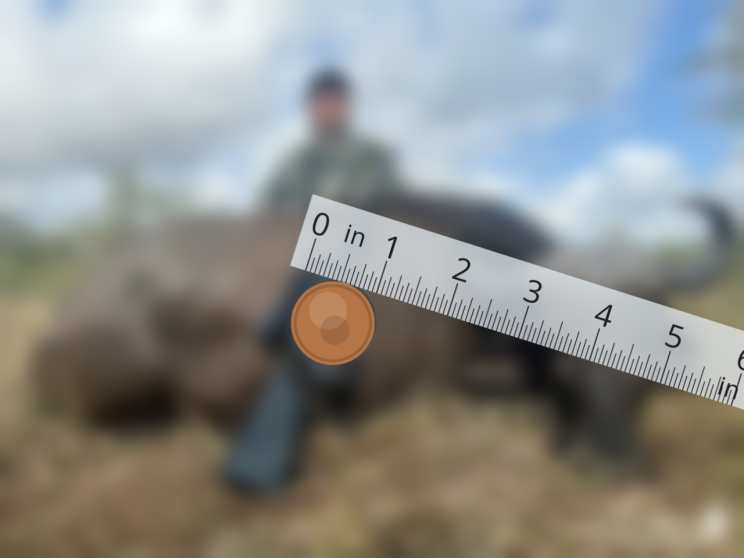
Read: 1.125 in
